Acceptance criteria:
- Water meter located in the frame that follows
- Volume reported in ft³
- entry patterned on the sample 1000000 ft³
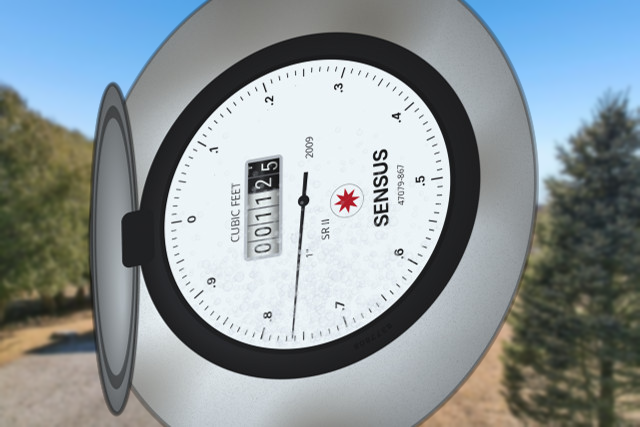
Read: 1124.76 ft³
